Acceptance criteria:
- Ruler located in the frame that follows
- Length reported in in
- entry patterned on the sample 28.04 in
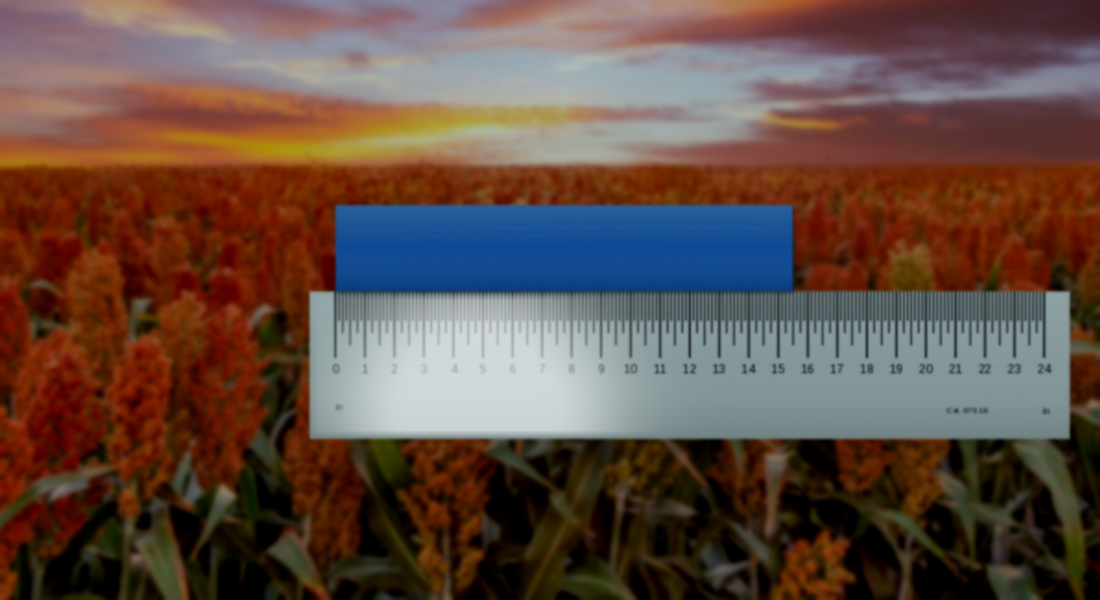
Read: 15.5 in
